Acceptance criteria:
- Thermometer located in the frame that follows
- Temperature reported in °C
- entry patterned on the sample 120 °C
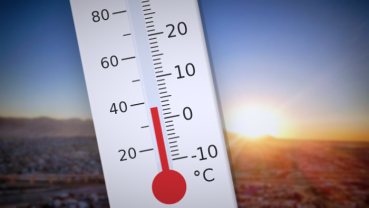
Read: 3 °C
